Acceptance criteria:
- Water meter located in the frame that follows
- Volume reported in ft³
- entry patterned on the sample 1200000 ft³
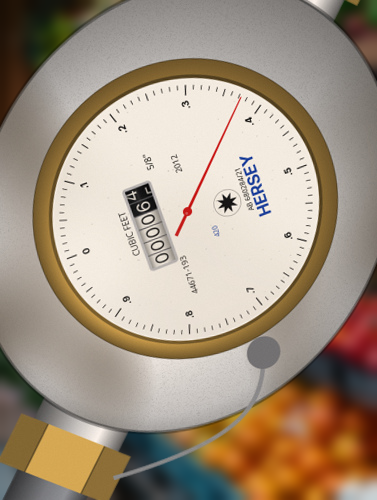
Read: 64.37 ft³
